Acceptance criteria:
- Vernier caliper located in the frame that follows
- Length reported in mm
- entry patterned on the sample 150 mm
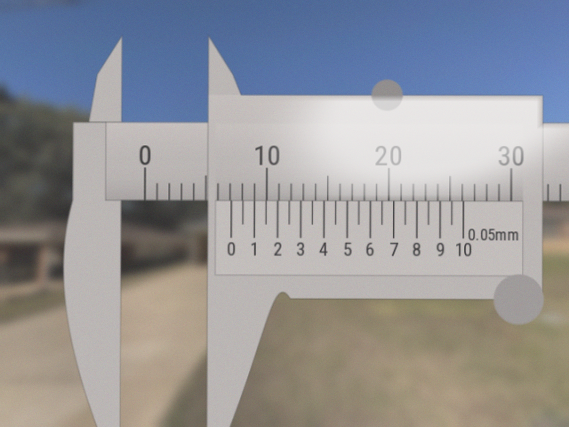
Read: 7.1 mm
